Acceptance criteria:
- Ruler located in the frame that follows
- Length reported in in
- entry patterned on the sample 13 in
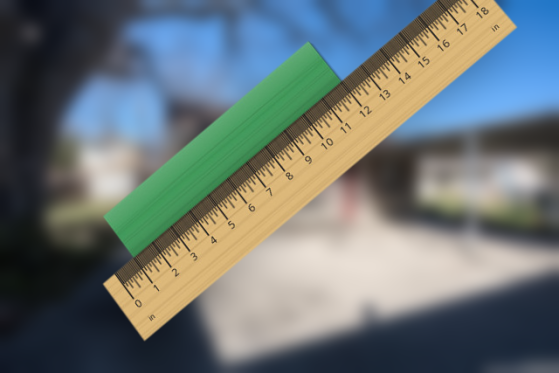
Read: 11 in
